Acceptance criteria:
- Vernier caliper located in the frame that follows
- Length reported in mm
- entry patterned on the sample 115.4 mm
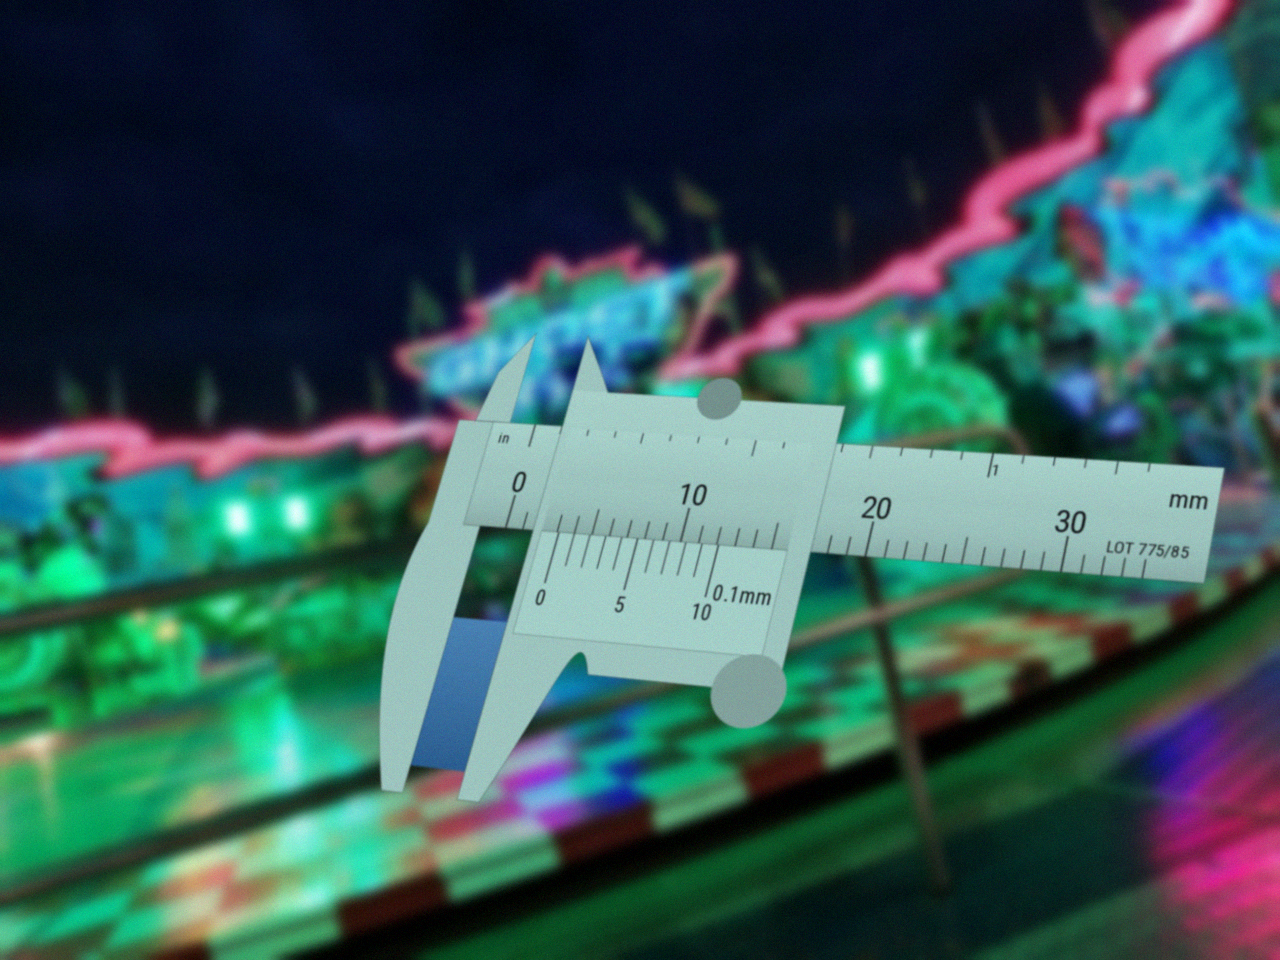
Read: 3.1 mm
